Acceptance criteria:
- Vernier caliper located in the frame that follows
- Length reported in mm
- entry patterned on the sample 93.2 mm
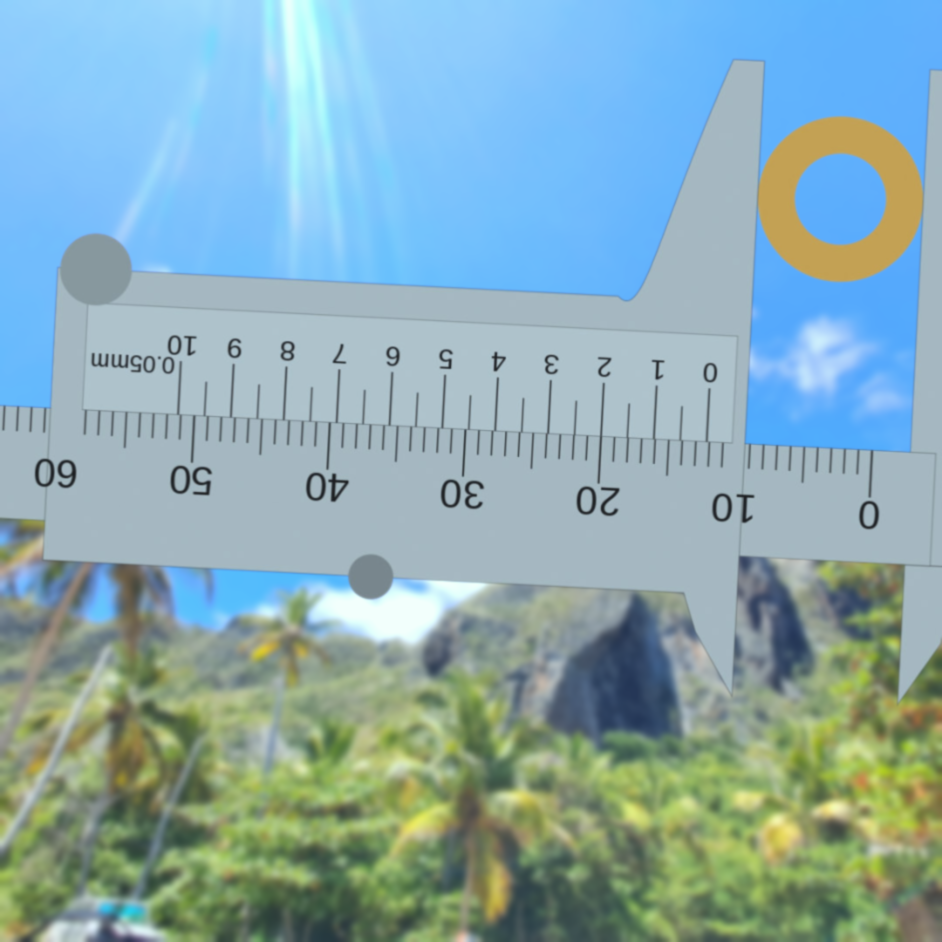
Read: 12.2 mm
